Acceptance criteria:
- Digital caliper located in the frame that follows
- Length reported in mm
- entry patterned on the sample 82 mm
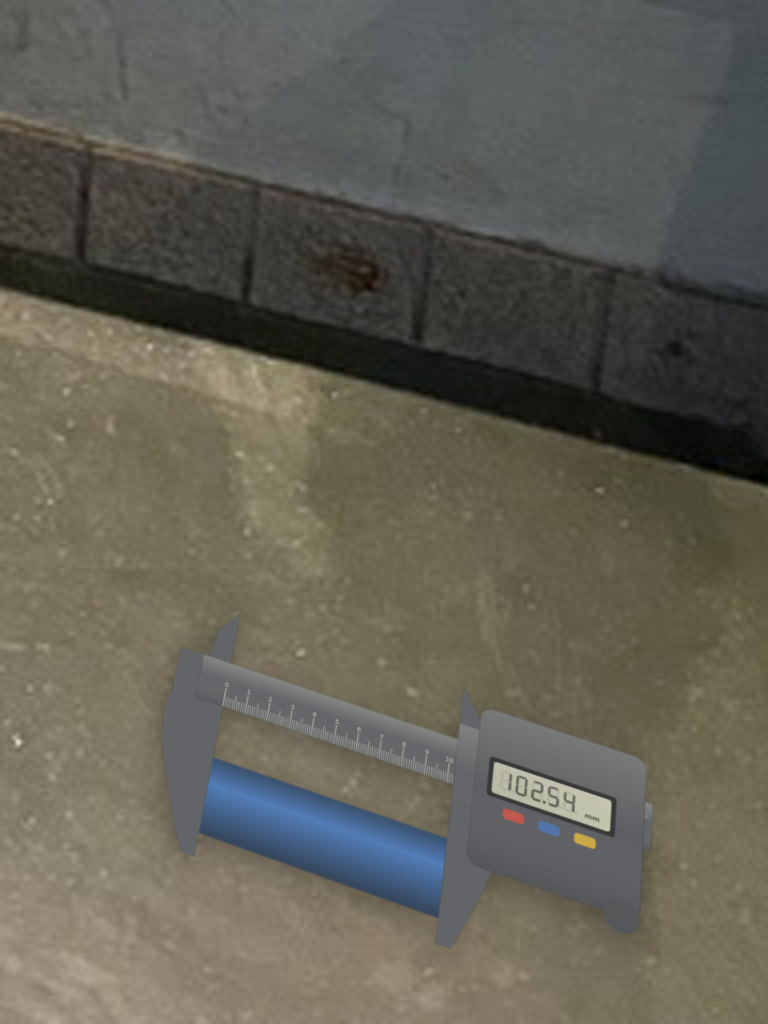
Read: 102.54 mm
